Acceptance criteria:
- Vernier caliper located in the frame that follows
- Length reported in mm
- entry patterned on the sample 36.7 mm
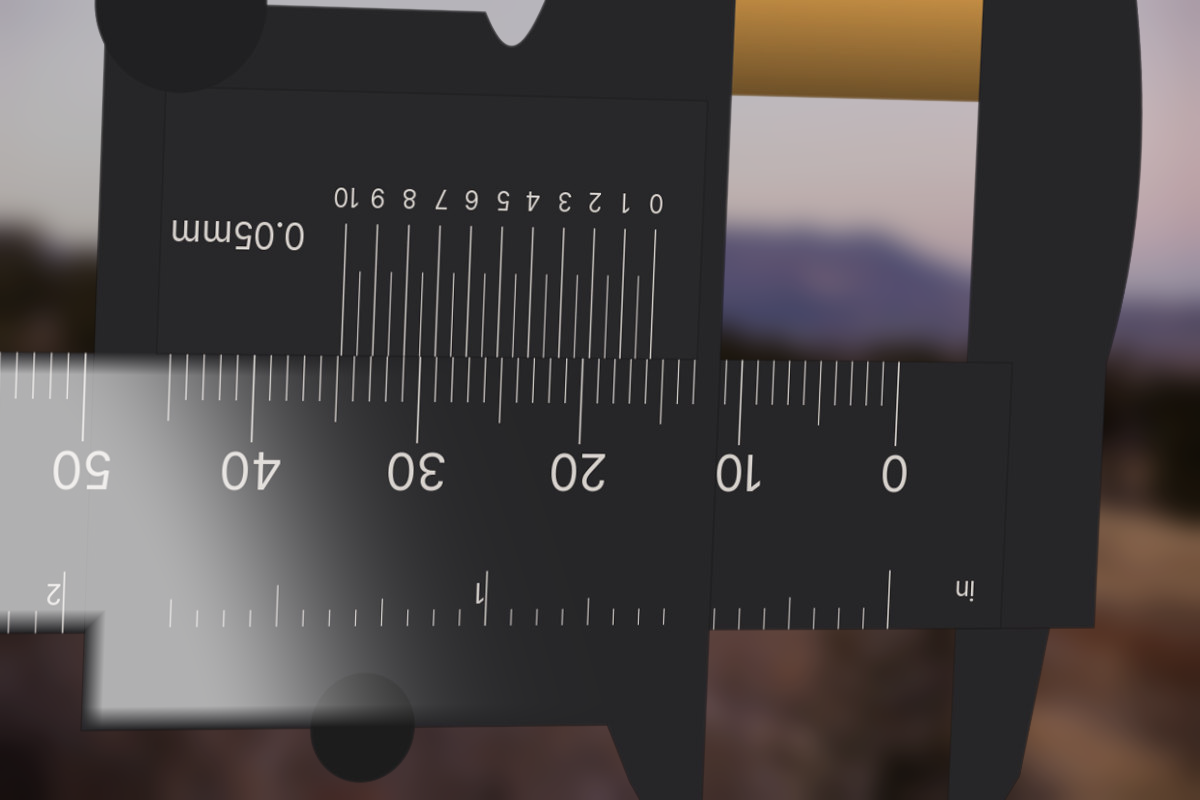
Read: 15.8 mm
